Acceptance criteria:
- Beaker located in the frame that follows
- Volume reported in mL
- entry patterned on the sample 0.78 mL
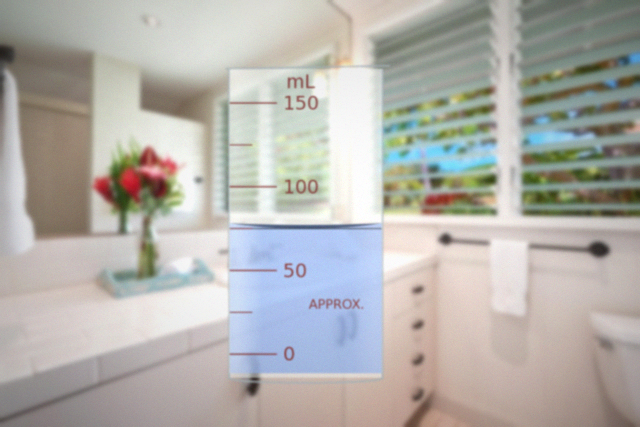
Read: 75 mL
